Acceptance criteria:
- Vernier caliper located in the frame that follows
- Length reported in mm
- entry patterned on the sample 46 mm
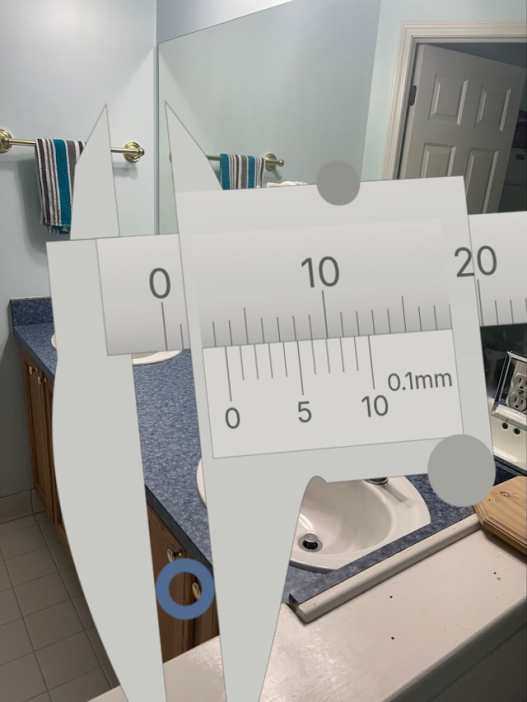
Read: 3.6 mm
